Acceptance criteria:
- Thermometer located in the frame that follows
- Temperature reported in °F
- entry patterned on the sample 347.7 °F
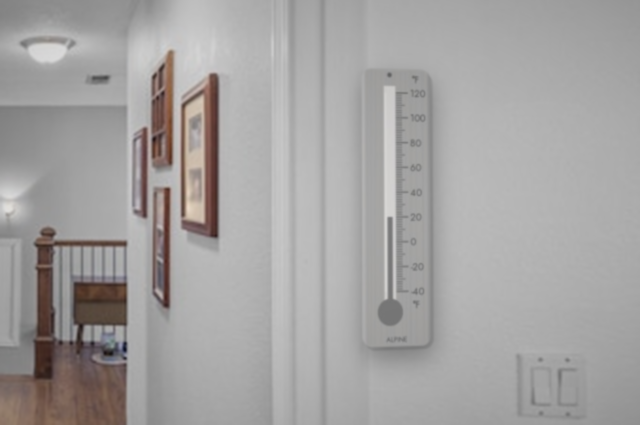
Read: 20 °F
